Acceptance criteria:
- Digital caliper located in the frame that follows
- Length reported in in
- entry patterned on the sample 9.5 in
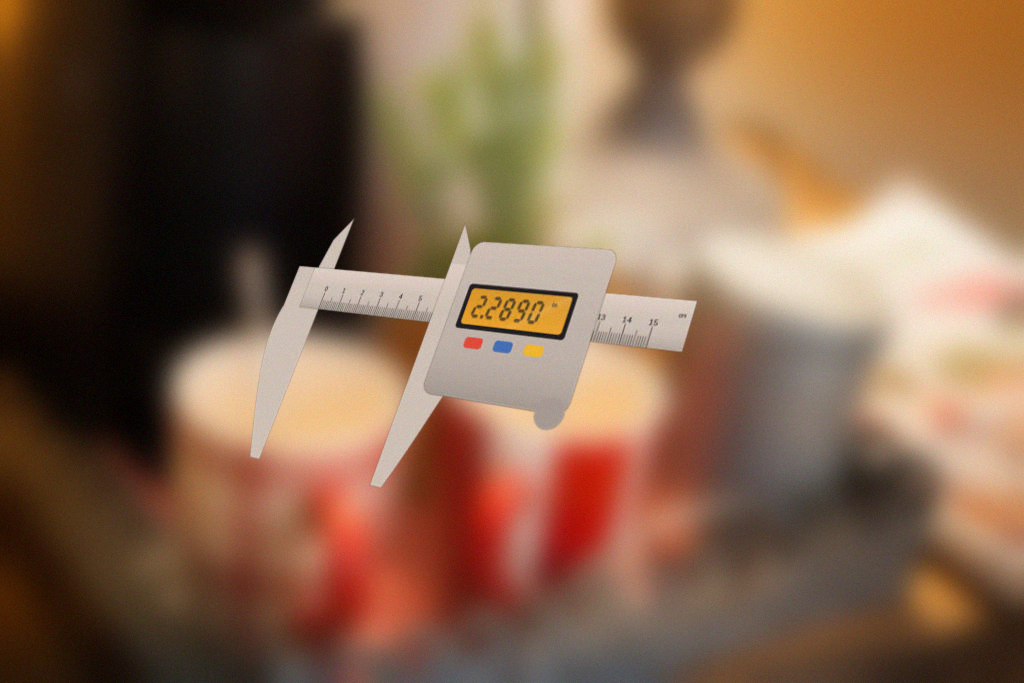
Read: 2.2890 in
